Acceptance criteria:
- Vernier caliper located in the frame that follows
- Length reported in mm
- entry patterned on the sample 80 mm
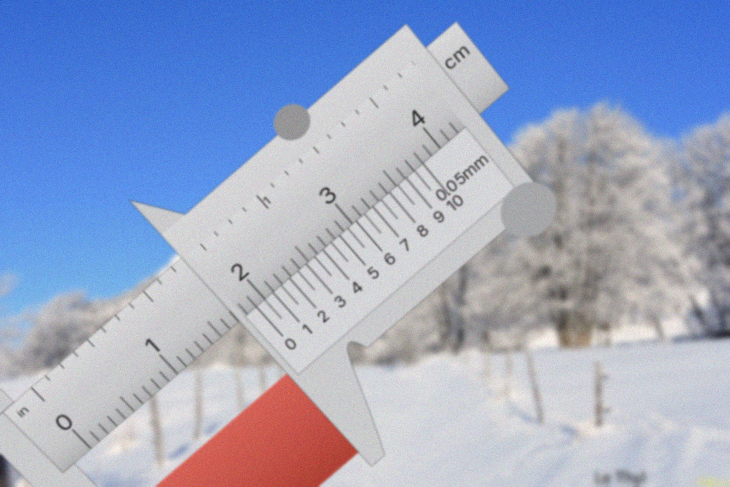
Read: 19.0 mm
